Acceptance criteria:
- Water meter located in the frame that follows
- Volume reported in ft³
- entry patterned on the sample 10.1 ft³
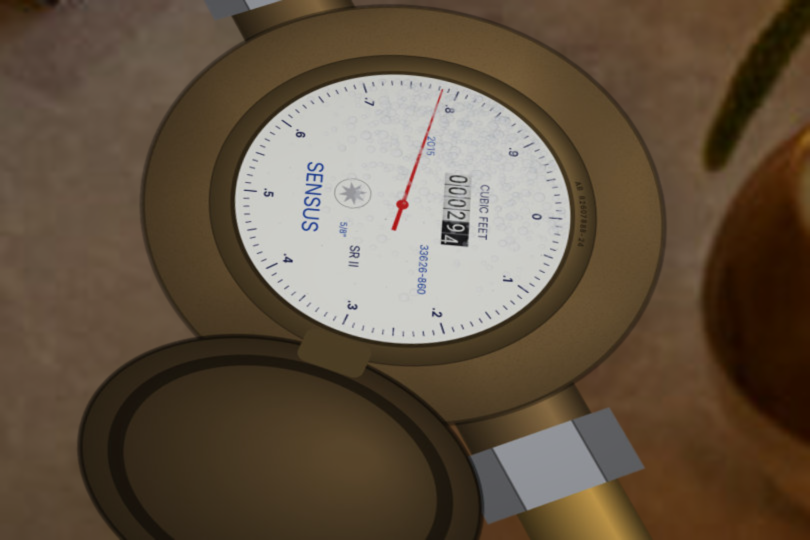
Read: 293.78 ft³
